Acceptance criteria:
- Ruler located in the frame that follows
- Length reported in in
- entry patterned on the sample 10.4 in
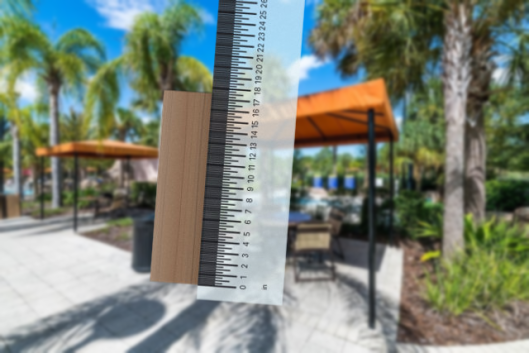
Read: 17.5 in
